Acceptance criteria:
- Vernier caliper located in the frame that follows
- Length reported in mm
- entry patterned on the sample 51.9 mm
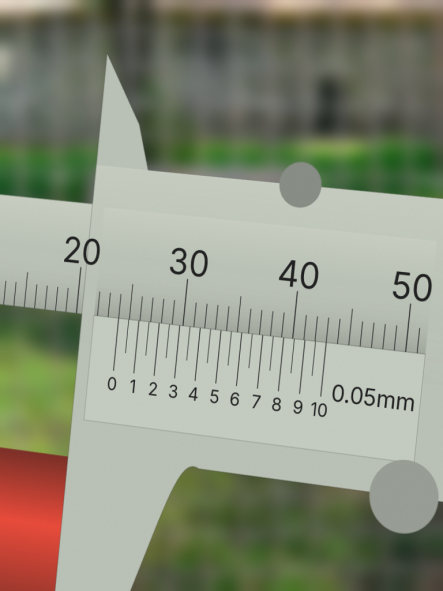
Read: 24.0 mm
